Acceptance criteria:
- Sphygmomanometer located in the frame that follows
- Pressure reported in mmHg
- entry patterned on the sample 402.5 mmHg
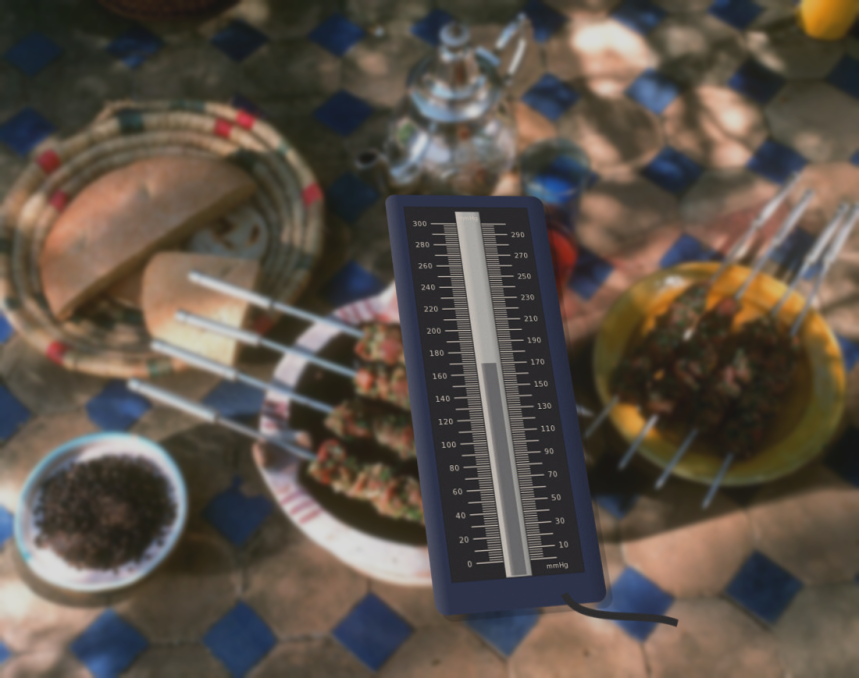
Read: 170 mmHg
